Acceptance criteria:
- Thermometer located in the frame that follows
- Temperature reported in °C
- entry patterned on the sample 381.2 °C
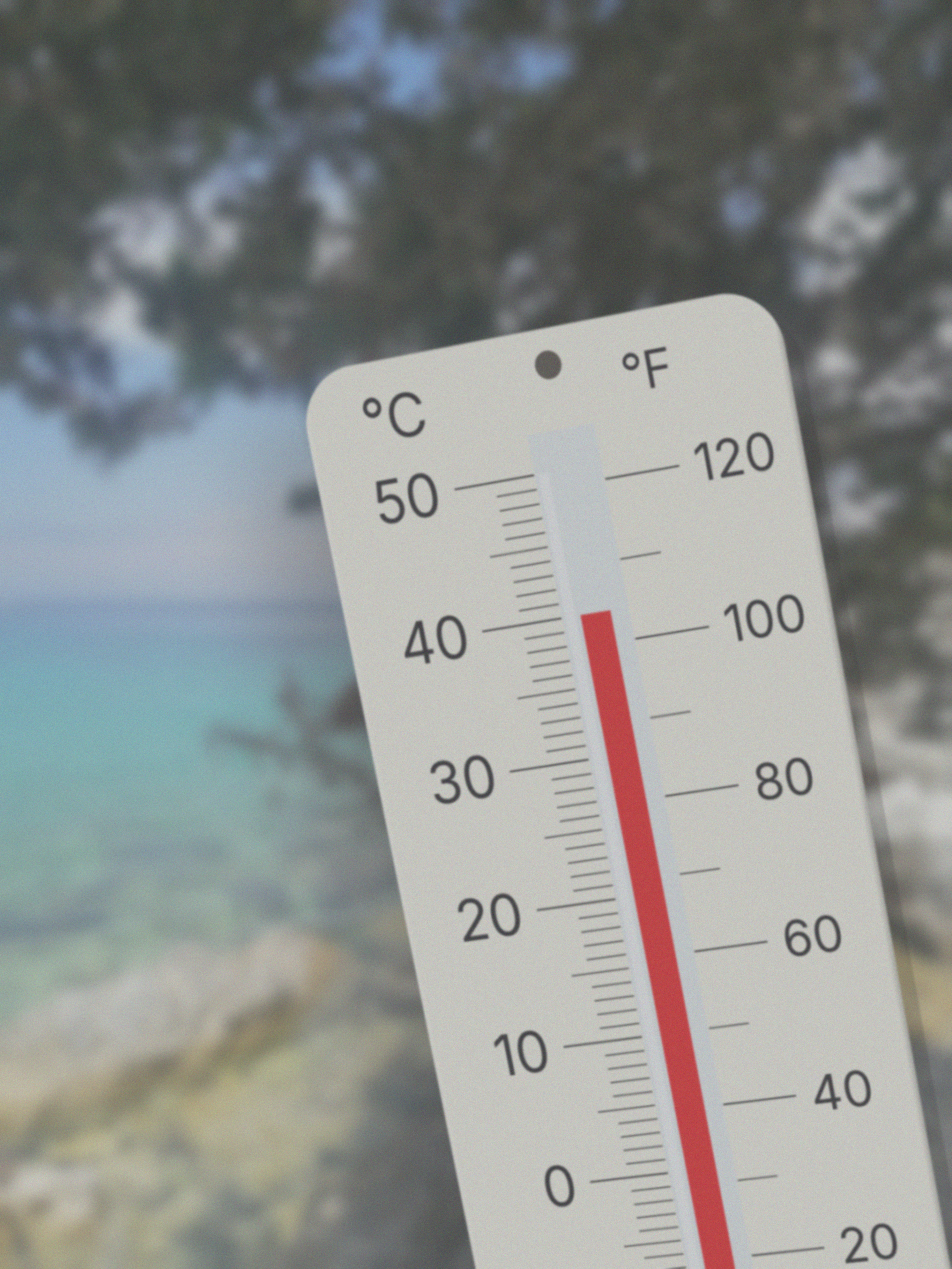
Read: 40 °C
